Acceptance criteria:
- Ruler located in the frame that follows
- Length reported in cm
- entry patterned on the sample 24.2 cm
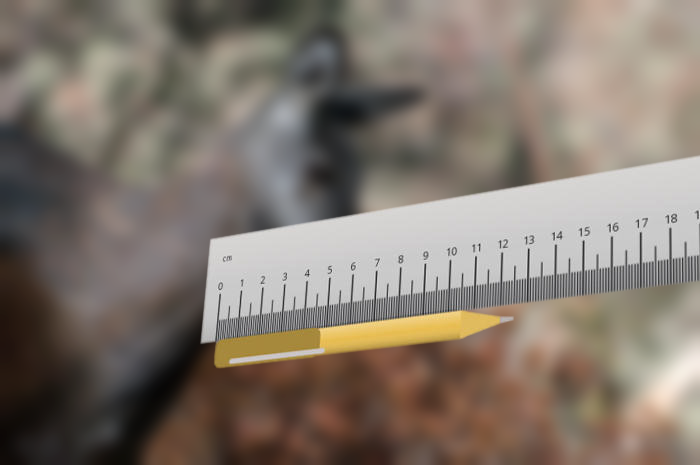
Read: 12.5 cm
